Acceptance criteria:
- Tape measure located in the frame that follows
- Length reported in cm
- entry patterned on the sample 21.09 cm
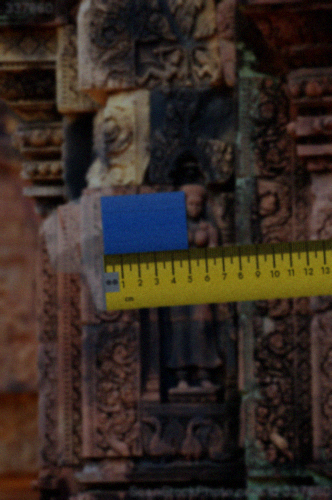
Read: 5 cm
